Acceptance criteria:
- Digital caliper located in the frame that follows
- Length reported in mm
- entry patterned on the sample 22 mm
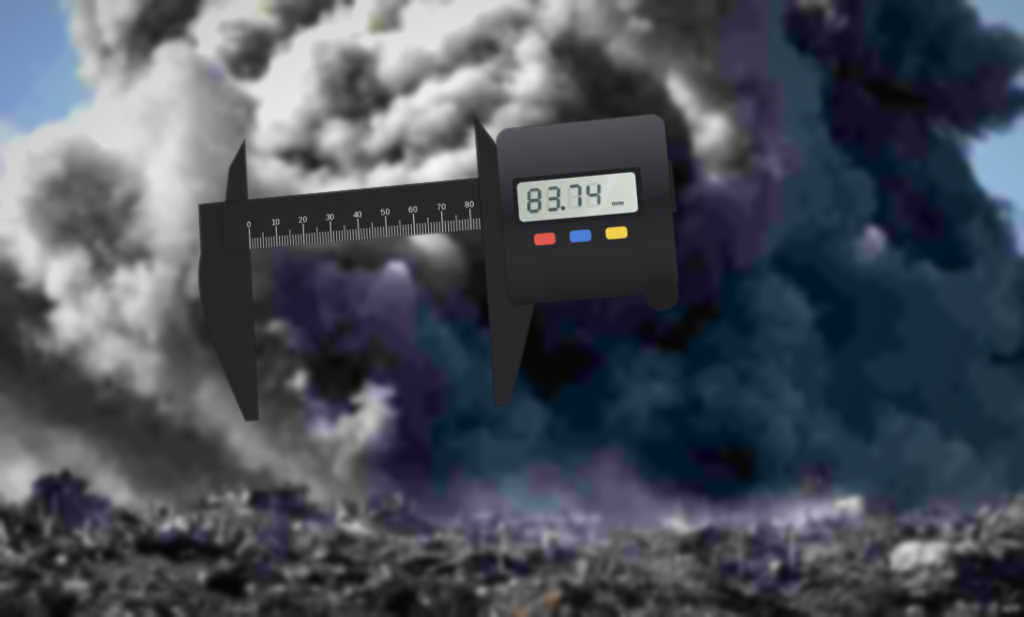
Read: 83.74 mm
